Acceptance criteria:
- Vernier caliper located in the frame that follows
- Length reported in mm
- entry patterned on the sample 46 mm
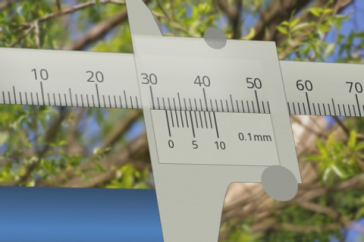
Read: 32.2 mm
